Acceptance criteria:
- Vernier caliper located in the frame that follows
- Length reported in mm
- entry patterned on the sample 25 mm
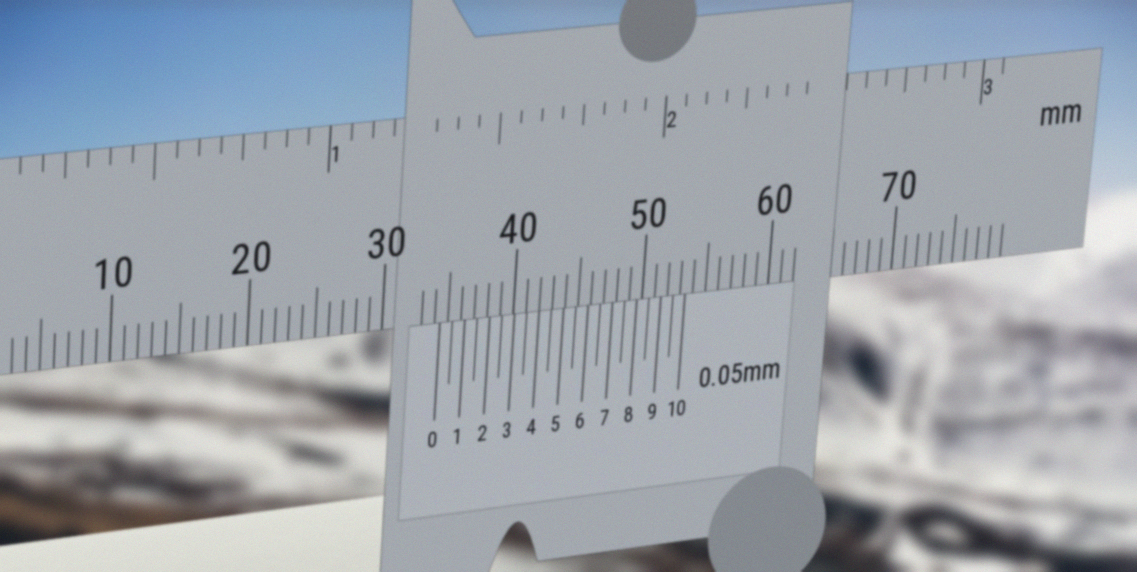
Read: 34.4 mm
